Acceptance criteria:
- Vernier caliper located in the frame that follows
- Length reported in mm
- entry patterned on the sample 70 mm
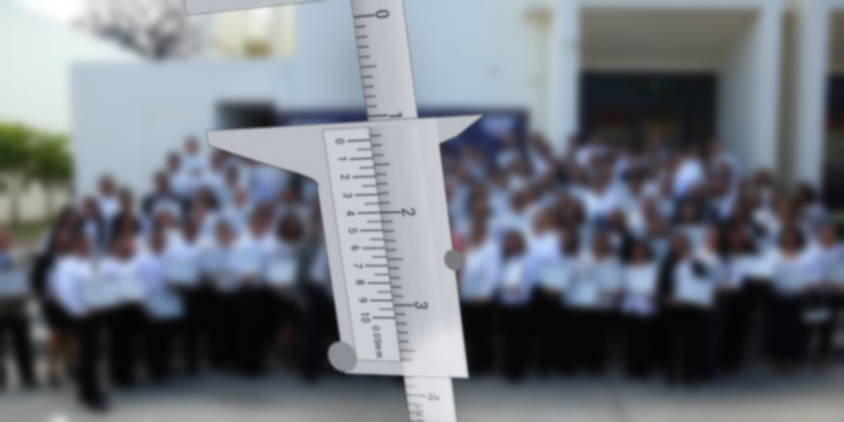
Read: 12.4 mm
